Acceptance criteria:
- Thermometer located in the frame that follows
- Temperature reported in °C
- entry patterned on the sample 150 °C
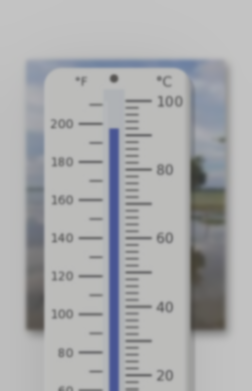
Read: 92 °C
